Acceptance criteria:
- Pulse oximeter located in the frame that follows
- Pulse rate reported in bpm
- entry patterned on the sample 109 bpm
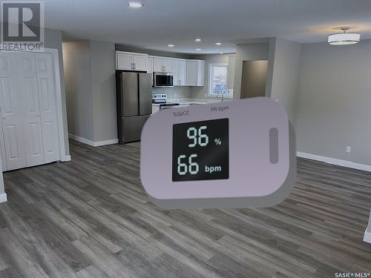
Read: 66 bpm
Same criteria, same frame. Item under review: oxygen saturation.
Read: 96 %
